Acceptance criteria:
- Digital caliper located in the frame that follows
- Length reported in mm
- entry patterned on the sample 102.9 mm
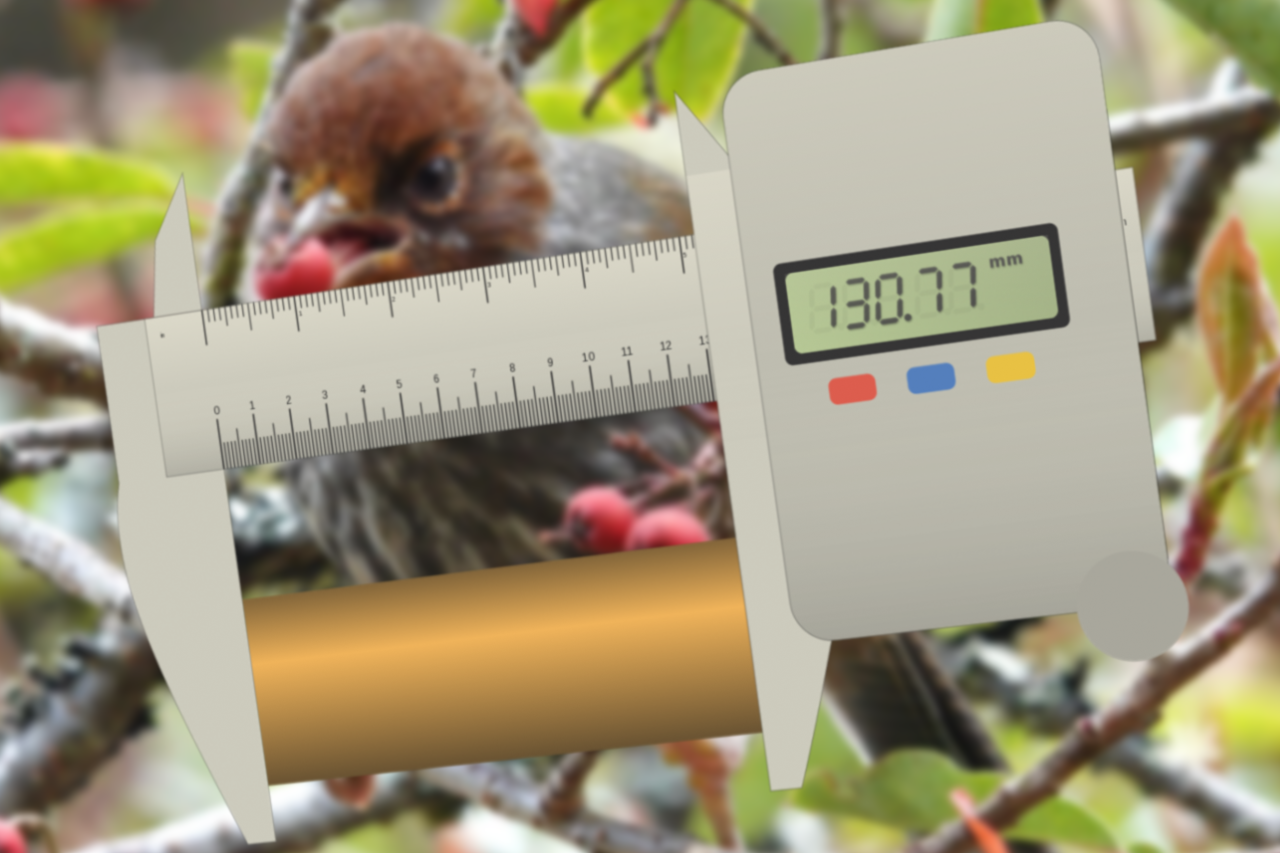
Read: 130.77 mm
